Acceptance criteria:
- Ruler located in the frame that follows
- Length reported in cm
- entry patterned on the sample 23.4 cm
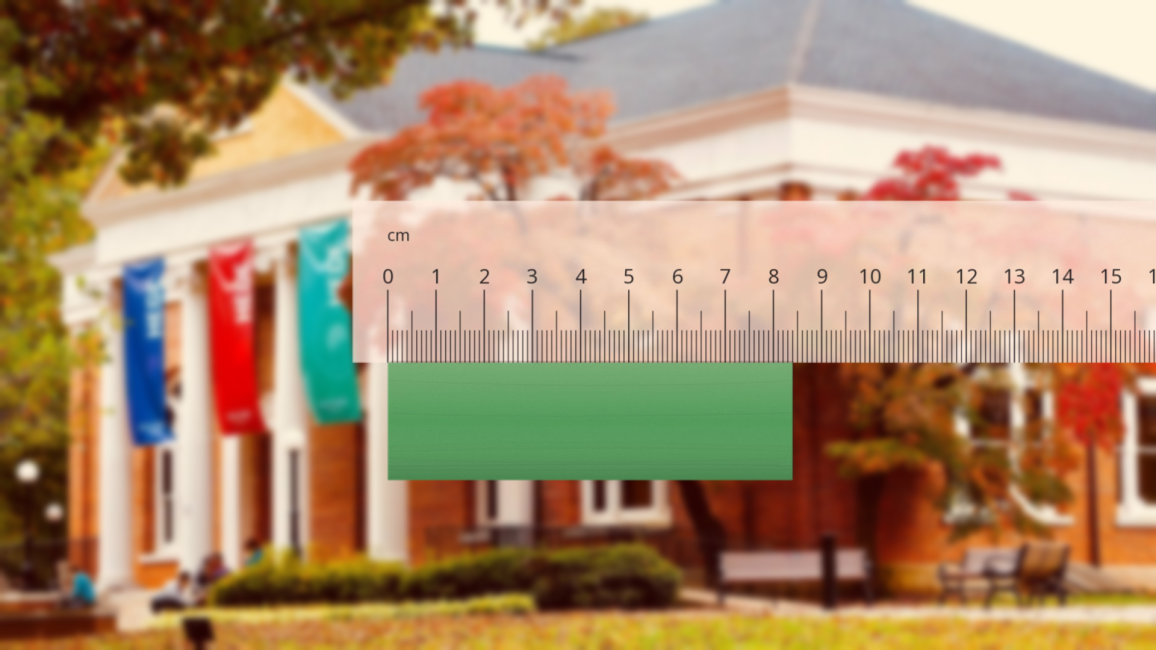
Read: 8.4 cm
